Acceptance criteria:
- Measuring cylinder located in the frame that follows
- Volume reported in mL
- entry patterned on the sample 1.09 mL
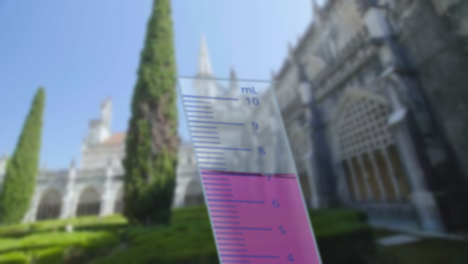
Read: 7 mL
